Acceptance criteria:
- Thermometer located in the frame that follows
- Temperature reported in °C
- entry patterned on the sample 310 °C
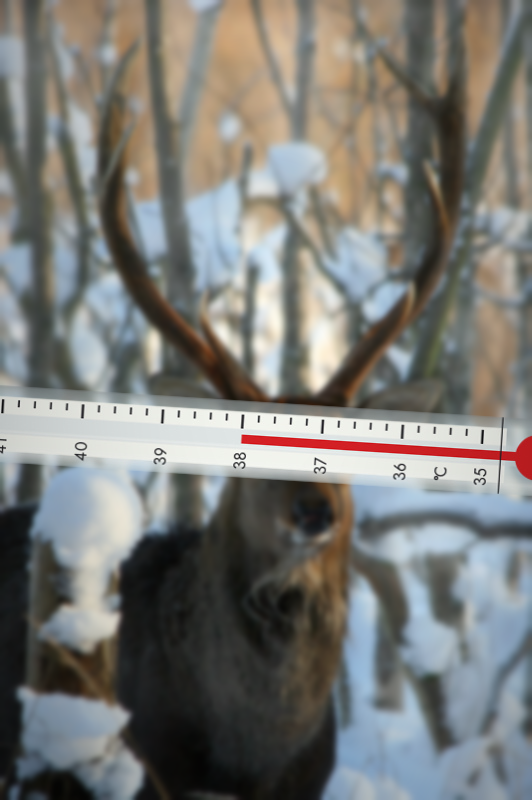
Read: 38 °C
